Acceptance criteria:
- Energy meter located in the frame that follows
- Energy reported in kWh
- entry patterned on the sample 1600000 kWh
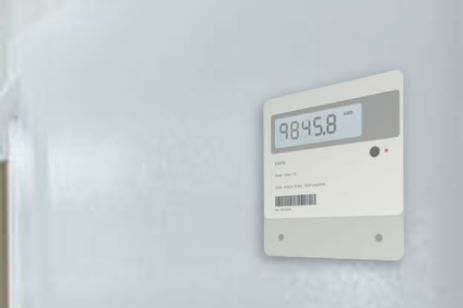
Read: 9845.8 kWh
